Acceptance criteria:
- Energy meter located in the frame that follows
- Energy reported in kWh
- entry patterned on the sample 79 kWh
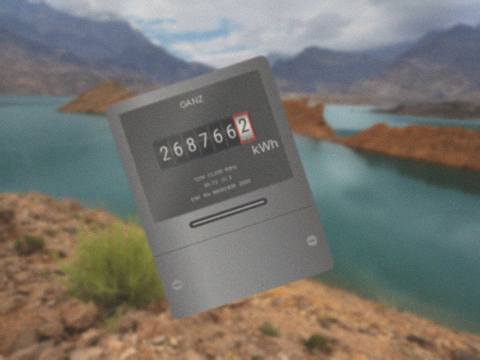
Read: 268766.2 kWh
